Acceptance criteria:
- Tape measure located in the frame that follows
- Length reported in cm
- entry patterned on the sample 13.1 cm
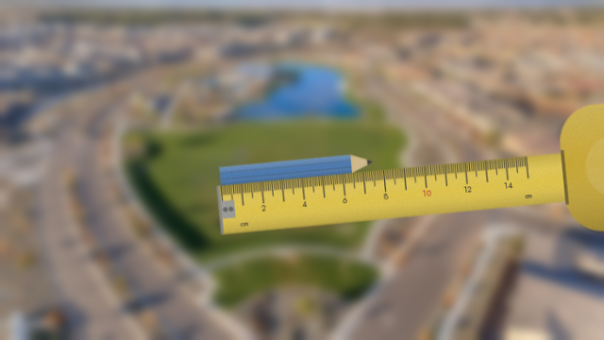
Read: 7.5 cm
